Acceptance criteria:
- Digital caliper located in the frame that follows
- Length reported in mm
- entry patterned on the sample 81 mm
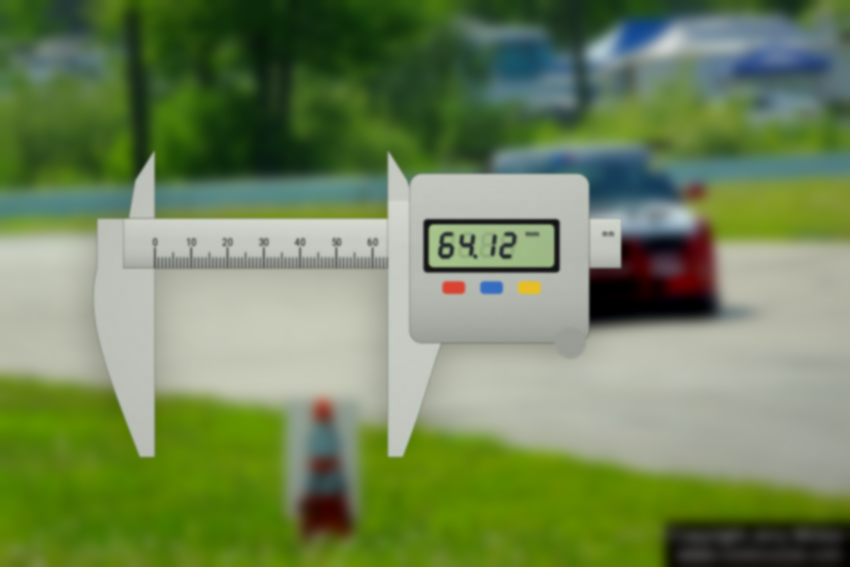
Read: 64.12 mm
